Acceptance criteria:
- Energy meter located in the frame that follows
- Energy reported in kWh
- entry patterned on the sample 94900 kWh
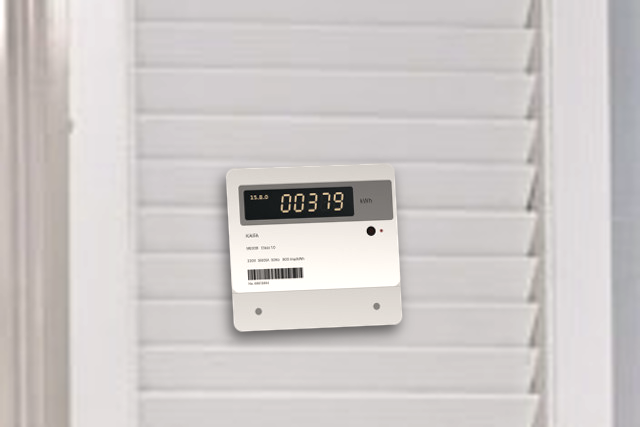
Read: 379 kWh
